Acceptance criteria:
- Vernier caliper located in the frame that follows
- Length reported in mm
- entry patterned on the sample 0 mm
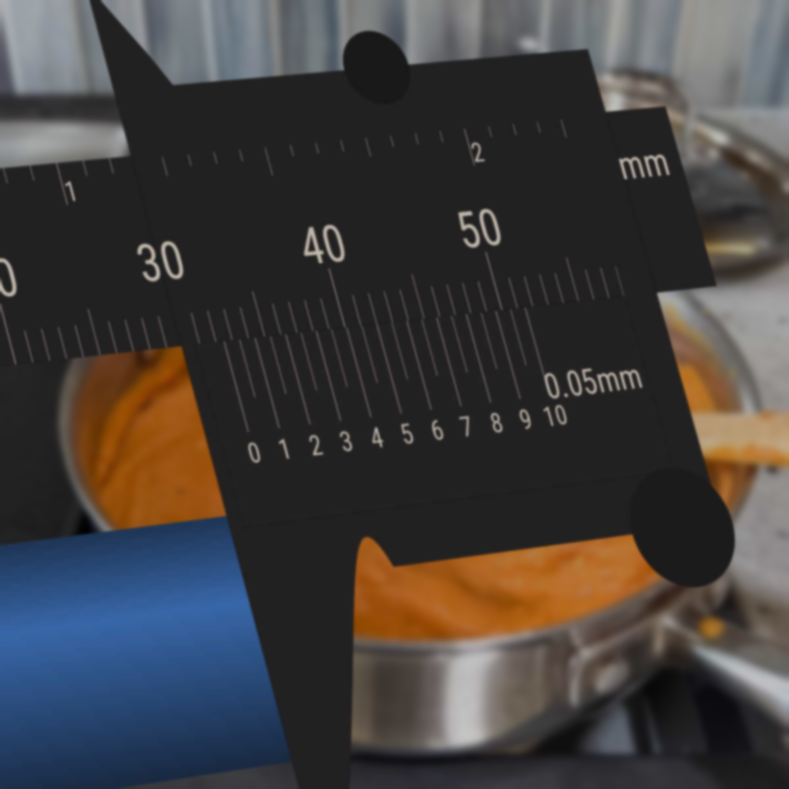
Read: 32.5 mm
